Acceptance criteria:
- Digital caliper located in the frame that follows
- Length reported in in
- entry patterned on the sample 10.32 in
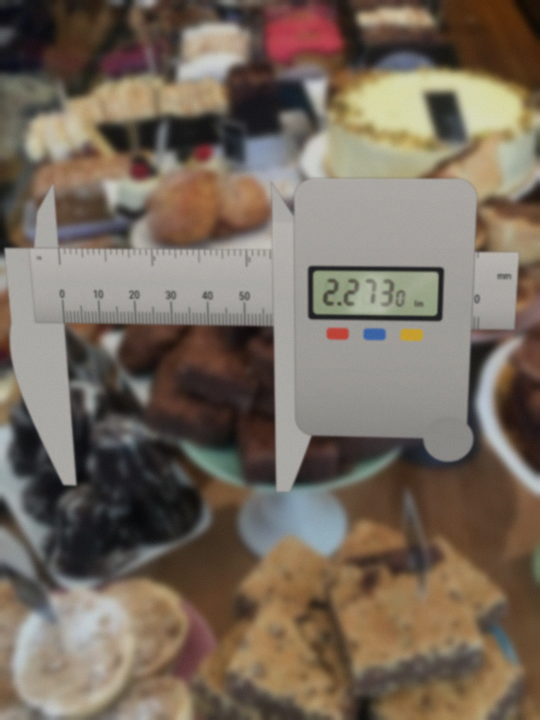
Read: 2.2730 in
